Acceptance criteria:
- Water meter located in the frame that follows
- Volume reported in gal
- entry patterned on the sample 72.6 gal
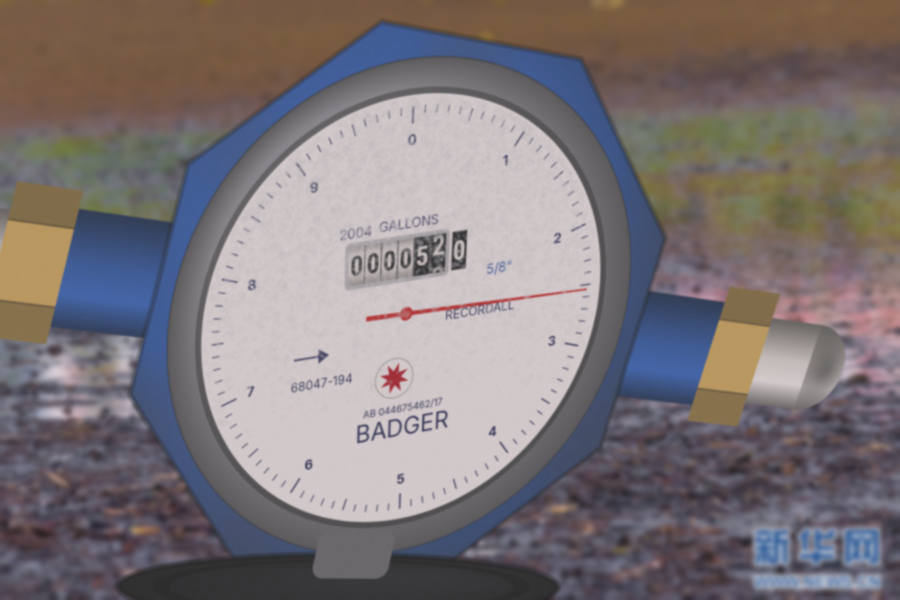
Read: 522.5 gal
